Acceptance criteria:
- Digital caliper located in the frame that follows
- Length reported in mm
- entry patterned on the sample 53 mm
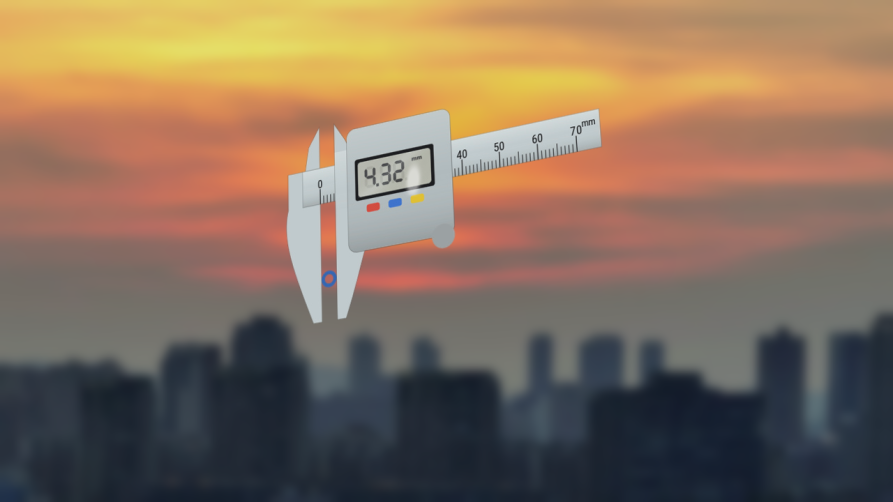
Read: 4.32 mm
